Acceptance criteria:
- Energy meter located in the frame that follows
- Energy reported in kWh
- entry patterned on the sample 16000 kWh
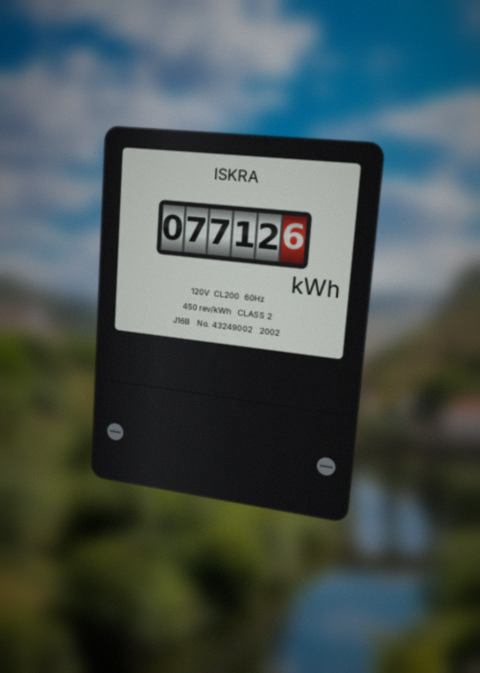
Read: 7712.6 kWh
